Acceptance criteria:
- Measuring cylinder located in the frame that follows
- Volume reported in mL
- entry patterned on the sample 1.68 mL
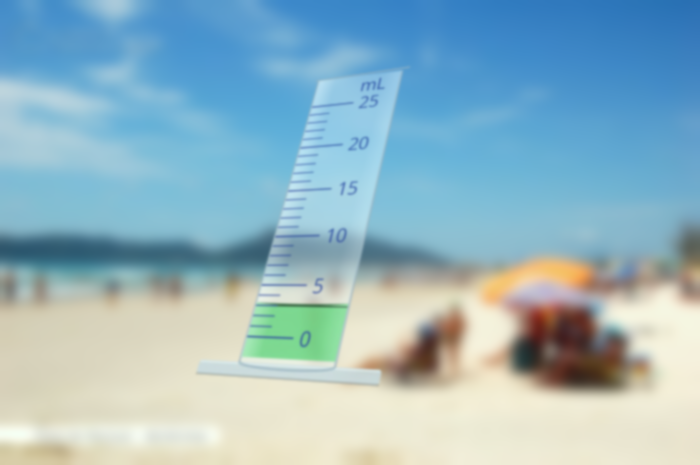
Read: 3 mL
